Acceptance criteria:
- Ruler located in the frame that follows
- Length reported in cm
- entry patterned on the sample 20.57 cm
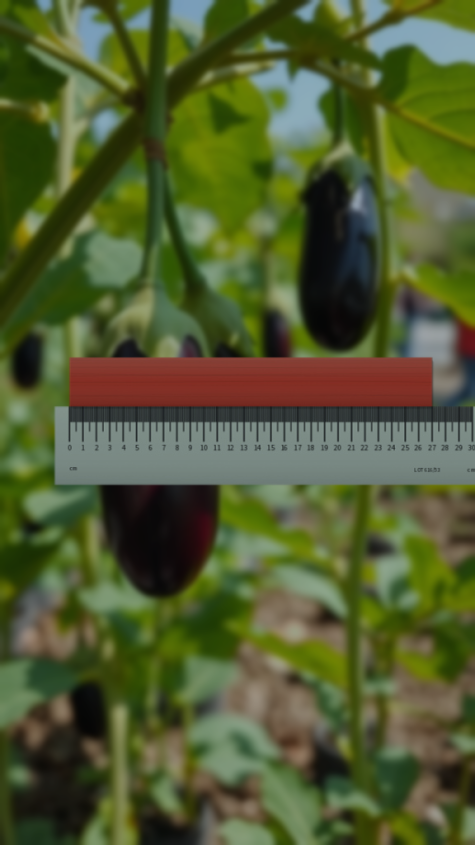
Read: 27 cm
